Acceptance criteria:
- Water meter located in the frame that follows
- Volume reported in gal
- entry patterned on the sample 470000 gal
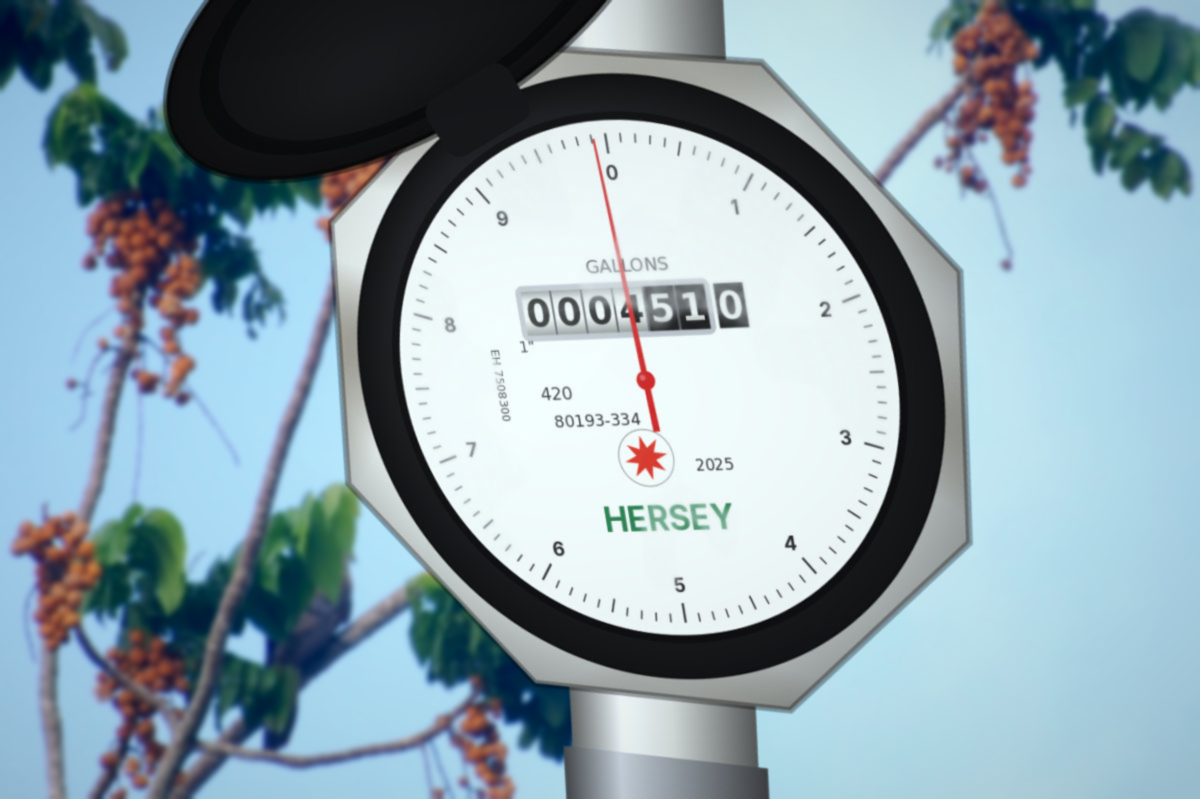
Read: 4509.9 gal
